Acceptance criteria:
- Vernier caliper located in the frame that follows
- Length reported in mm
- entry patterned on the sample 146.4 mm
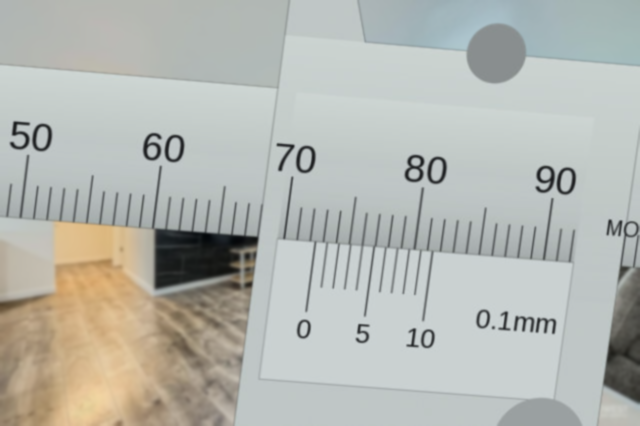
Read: 72.4 mm
